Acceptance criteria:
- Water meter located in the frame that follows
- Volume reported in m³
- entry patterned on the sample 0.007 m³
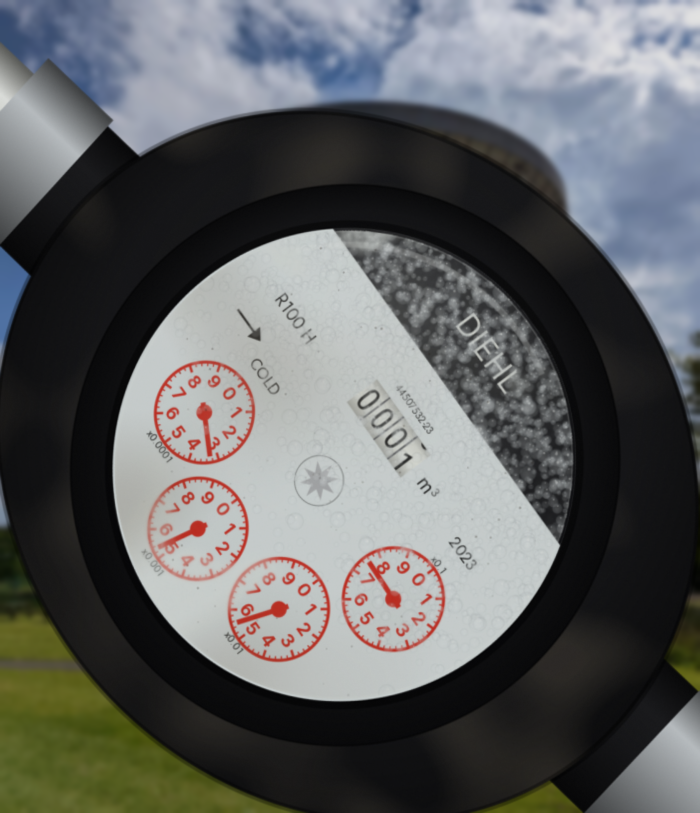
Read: 0.7553 m³
